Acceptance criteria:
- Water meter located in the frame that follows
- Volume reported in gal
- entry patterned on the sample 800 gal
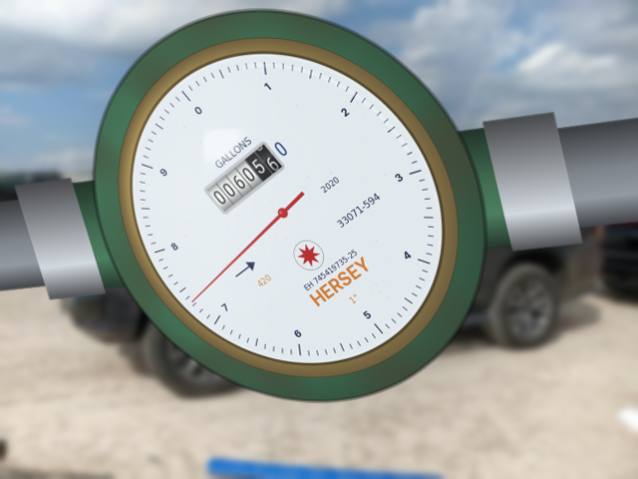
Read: 60557.3 gal
